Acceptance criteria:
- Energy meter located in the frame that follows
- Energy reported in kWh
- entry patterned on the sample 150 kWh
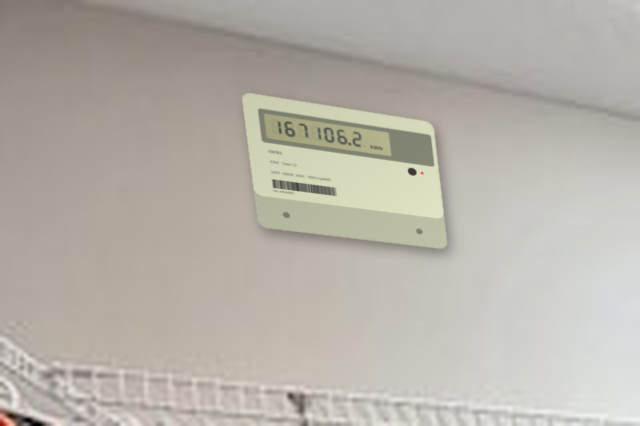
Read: 167106.2 kWh
